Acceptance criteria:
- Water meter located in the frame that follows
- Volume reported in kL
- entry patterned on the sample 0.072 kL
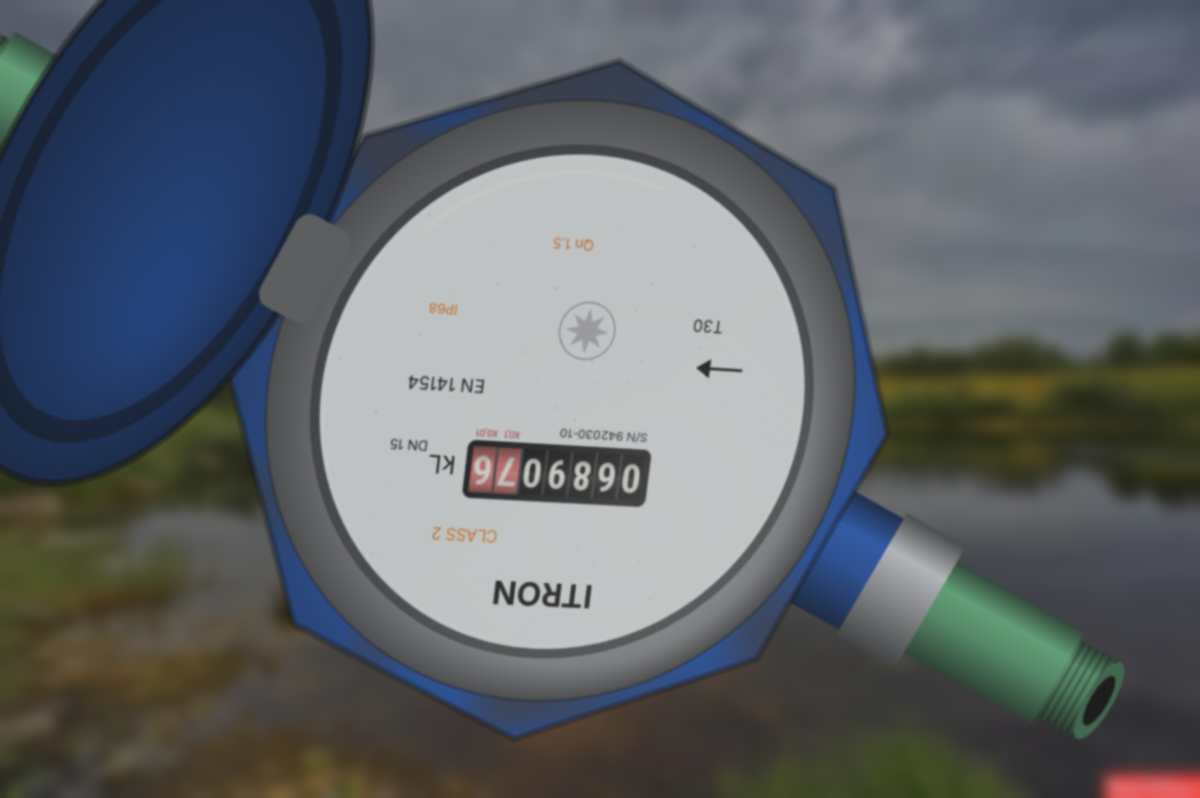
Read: 6890.76 kL
